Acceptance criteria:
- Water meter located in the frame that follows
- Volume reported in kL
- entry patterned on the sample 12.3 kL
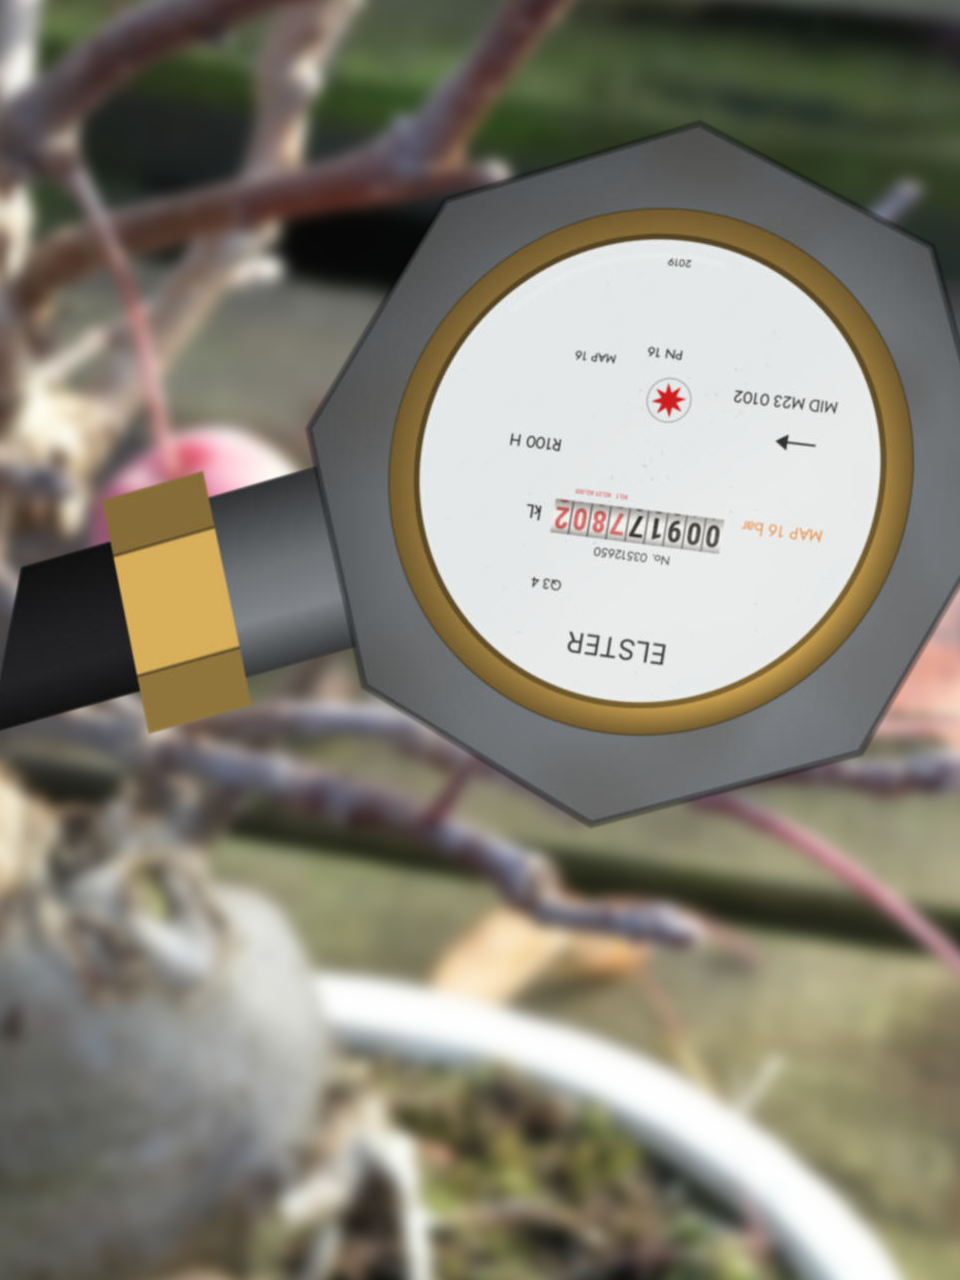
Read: 917.7802 kL
